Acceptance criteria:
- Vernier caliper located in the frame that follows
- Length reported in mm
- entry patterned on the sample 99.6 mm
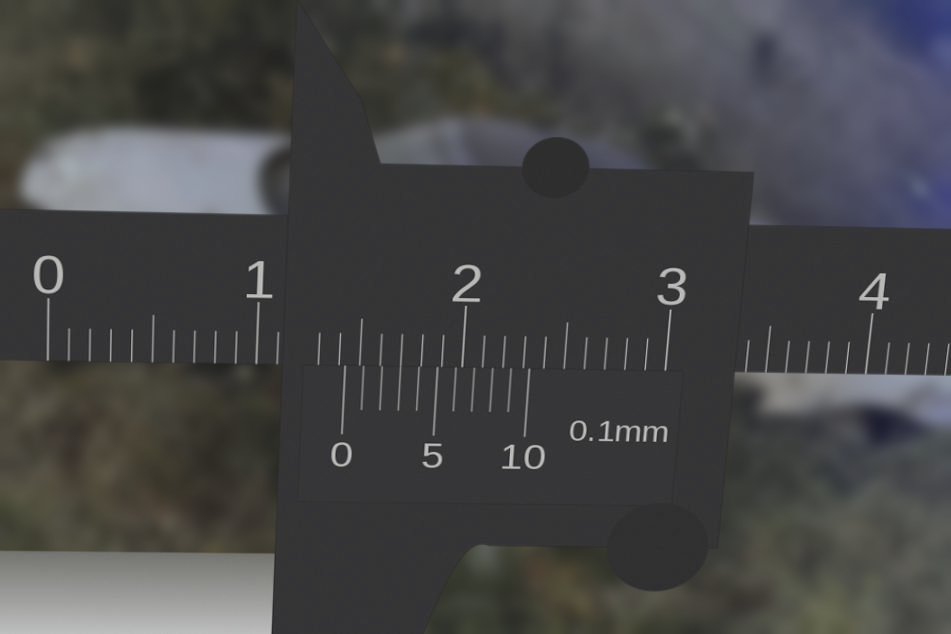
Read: 14.3 mm
